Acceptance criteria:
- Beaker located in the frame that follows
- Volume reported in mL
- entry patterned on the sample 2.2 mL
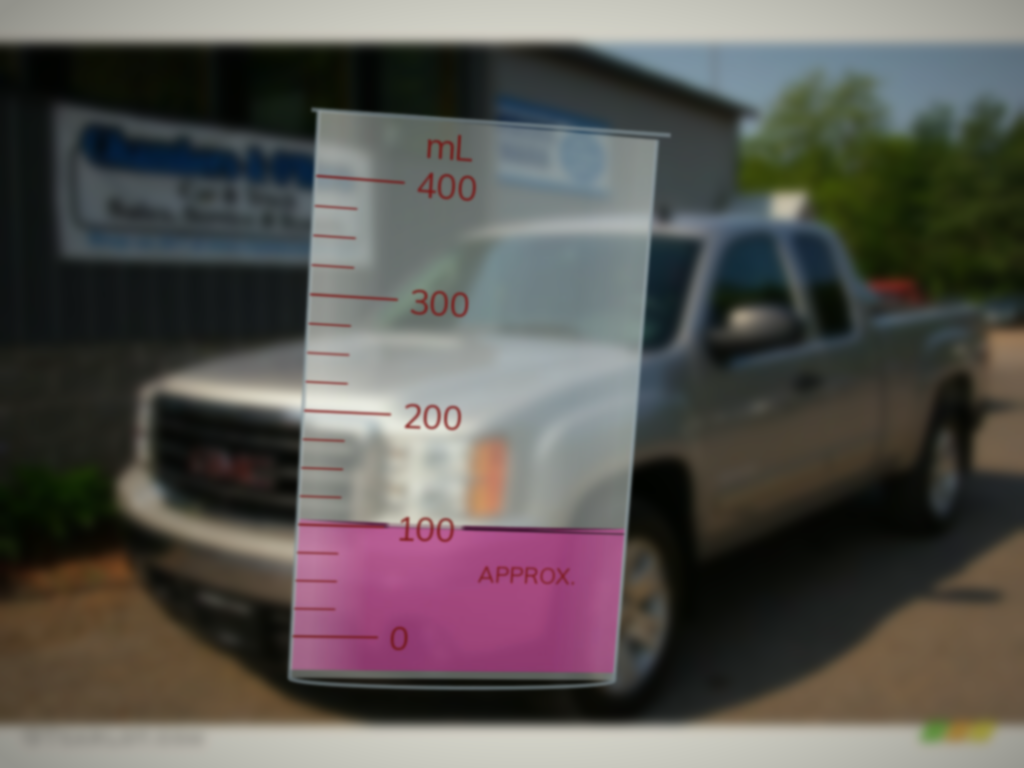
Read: 100 mL
